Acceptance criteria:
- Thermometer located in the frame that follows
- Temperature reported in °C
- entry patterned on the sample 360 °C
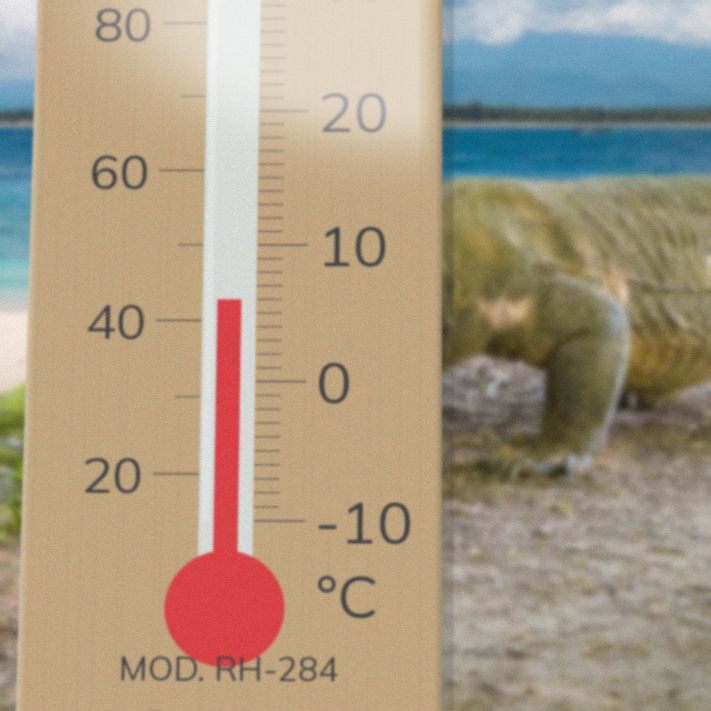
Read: 6 °C
